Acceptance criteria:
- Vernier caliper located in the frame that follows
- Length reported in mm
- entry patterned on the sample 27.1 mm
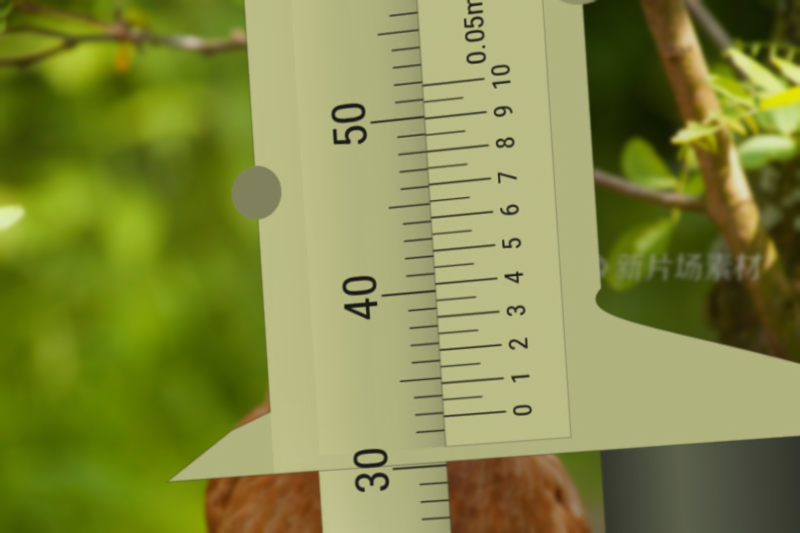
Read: 32.8 mm
